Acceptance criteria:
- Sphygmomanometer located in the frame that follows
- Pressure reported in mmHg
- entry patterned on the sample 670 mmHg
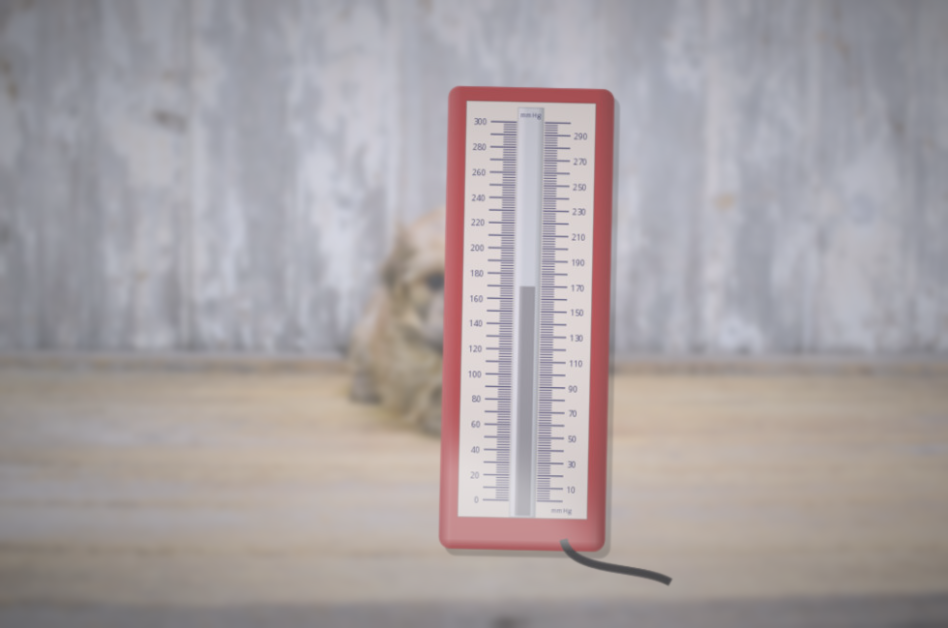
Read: 170 mmHg
